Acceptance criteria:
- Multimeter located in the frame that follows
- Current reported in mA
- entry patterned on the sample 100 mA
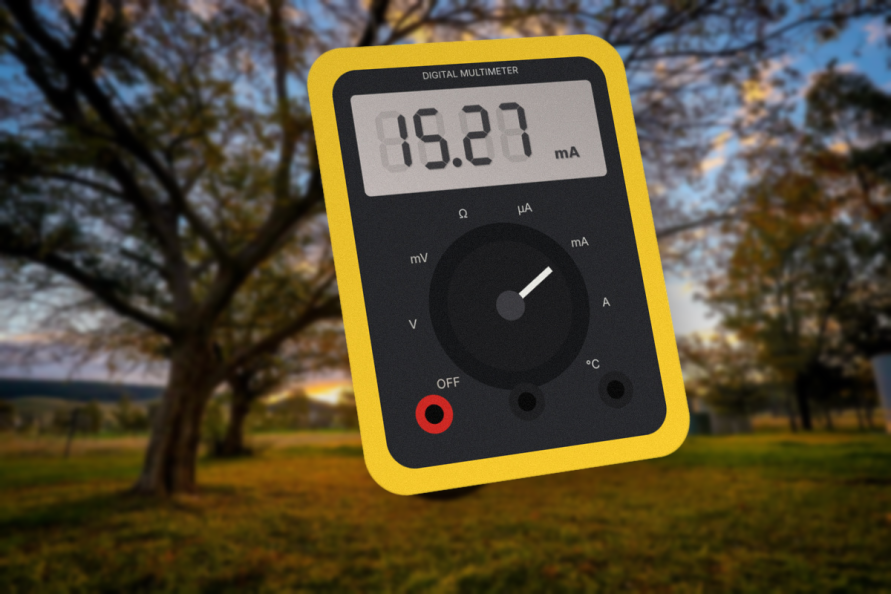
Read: 15.27 mA
